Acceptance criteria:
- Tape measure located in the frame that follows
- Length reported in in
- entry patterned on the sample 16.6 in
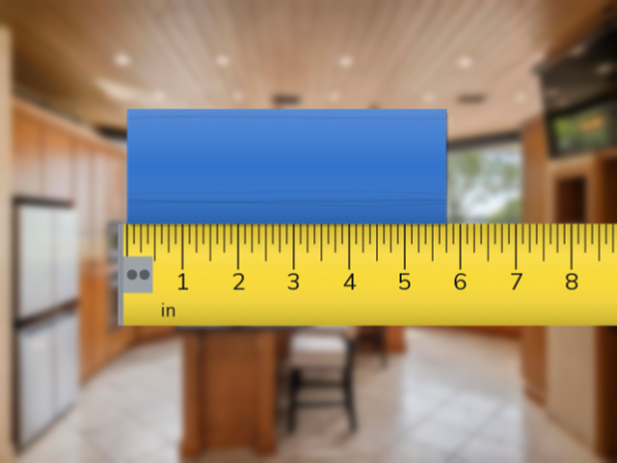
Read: 5.75 in
